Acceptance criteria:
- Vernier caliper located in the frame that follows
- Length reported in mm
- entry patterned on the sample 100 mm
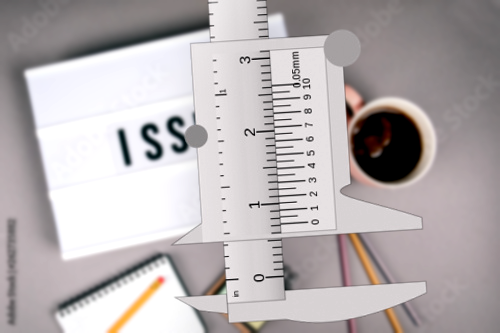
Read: 7.2 mm
